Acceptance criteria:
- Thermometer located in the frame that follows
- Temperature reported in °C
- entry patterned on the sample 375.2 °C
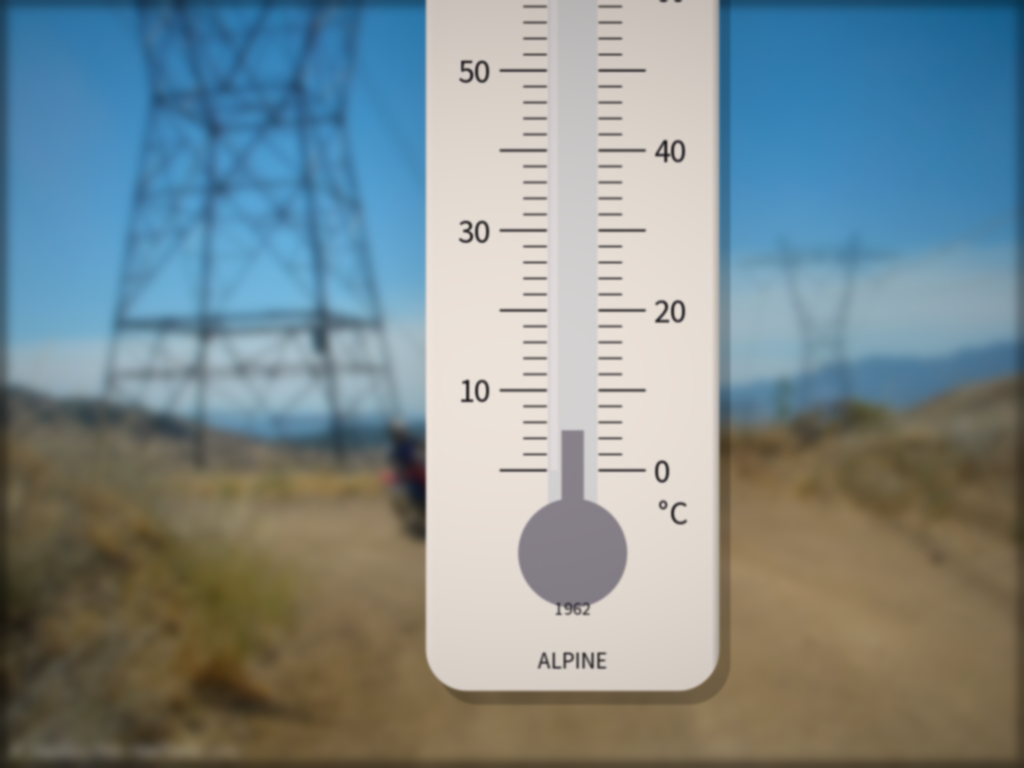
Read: 5 °C
